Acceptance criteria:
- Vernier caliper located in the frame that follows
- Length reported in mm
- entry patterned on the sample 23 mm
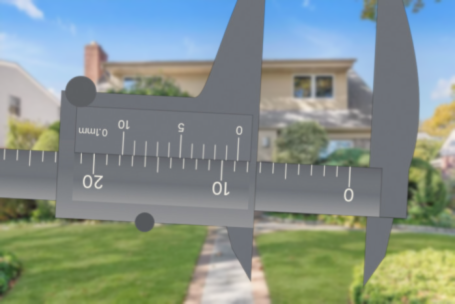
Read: 8.8 mm
